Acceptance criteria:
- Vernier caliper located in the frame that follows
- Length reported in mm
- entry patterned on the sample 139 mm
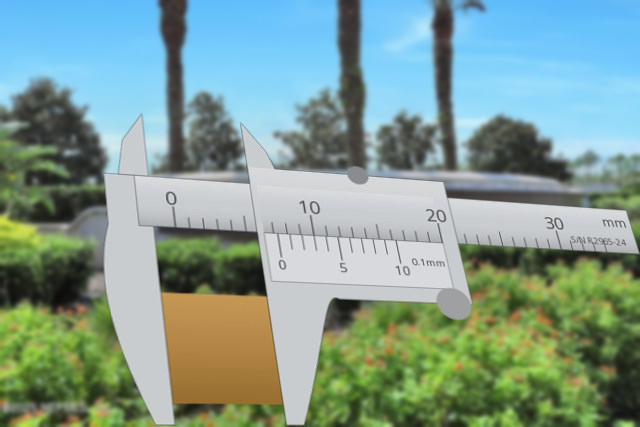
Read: 7.3 mm
